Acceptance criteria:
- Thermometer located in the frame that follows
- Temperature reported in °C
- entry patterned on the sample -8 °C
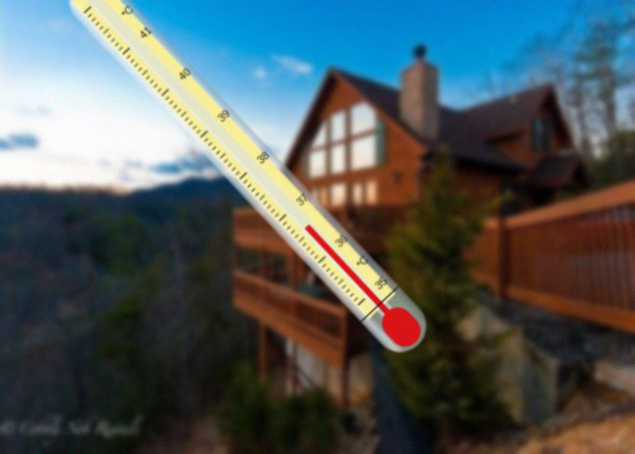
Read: 36.6 °C
